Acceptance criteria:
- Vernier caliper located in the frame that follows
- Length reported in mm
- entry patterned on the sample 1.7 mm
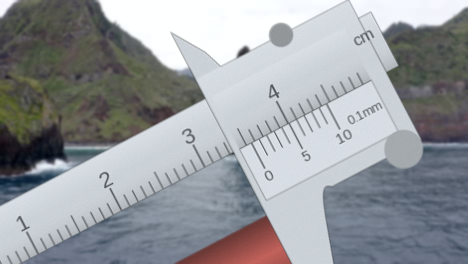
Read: 35.6 mm
